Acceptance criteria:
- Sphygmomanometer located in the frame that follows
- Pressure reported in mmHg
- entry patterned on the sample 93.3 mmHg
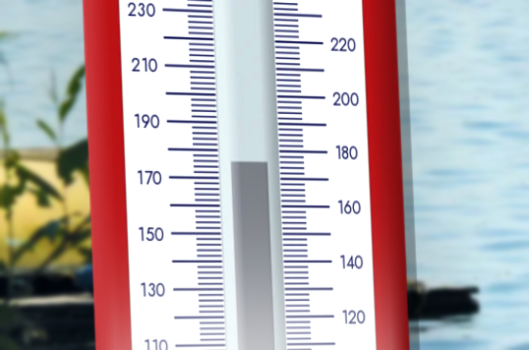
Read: 176 mmHg
